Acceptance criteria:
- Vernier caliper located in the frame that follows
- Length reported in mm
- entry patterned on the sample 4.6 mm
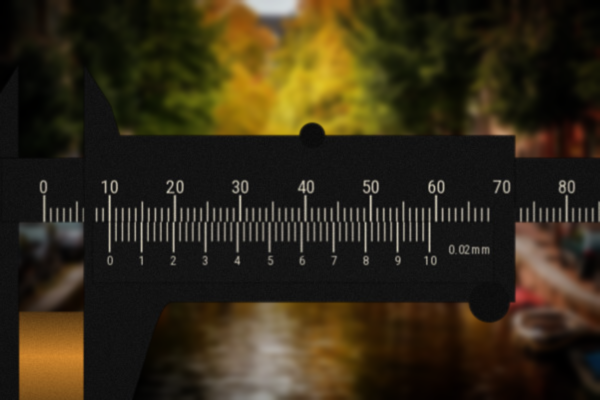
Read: 10.0 mm
